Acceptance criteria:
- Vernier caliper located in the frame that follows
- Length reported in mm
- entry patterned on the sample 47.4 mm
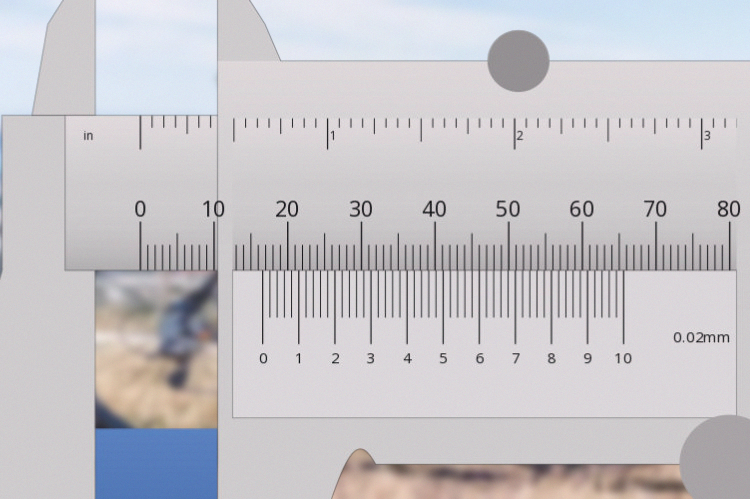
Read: 16.6 mm
